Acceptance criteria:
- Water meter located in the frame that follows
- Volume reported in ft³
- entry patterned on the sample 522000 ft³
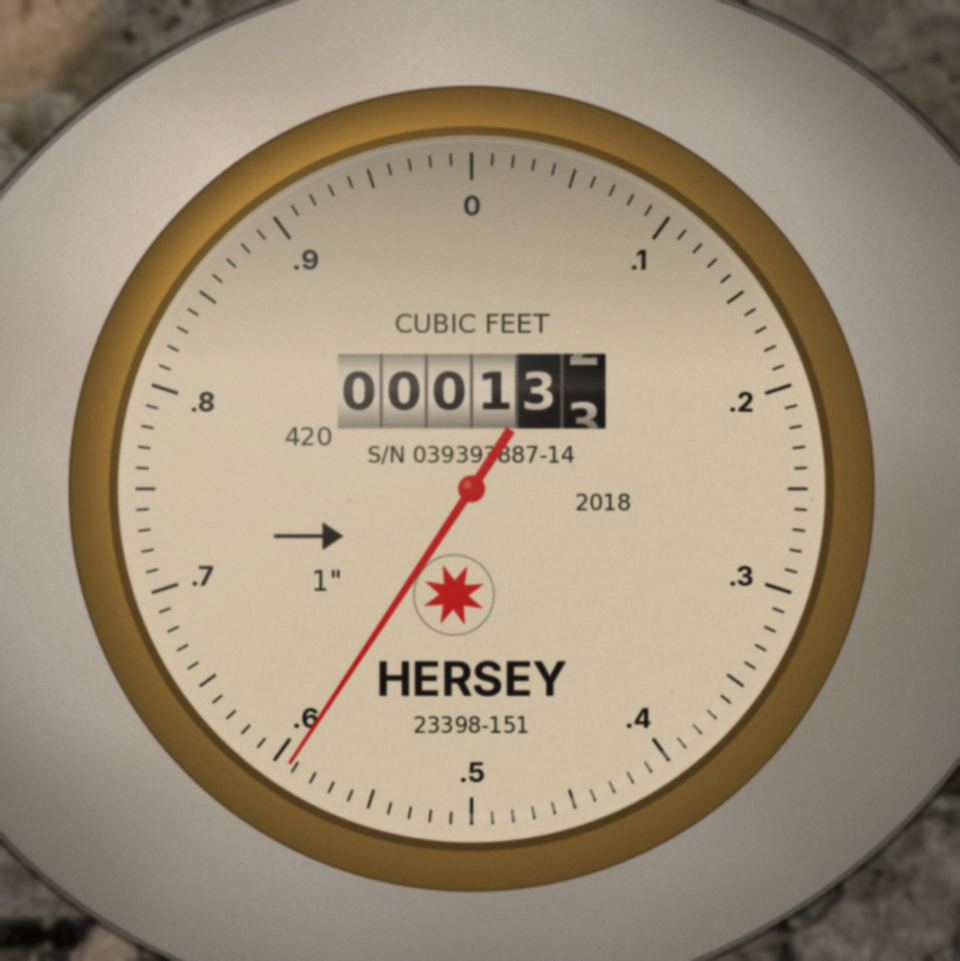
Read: 132.59 ft³
